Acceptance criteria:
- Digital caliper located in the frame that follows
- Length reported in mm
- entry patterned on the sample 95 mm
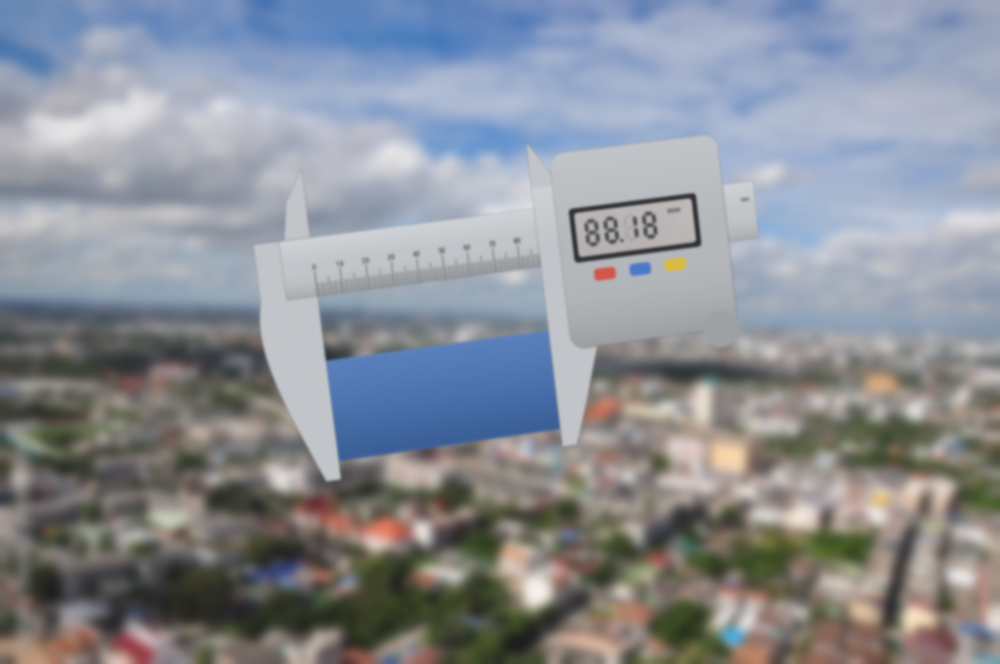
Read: 88.18 mm
